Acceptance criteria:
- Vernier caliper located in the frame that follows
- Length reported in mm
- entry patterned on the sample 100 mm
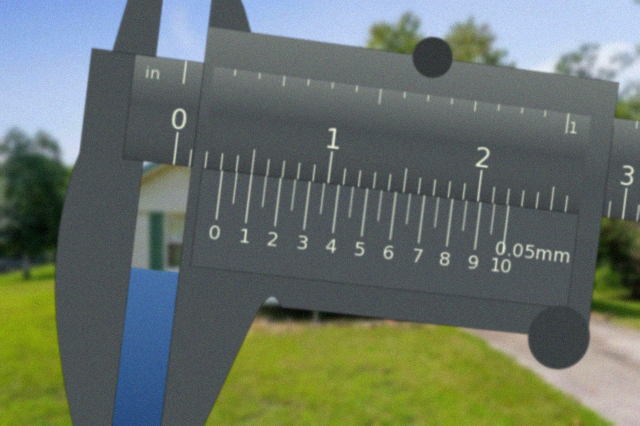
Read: 3.1 mm
